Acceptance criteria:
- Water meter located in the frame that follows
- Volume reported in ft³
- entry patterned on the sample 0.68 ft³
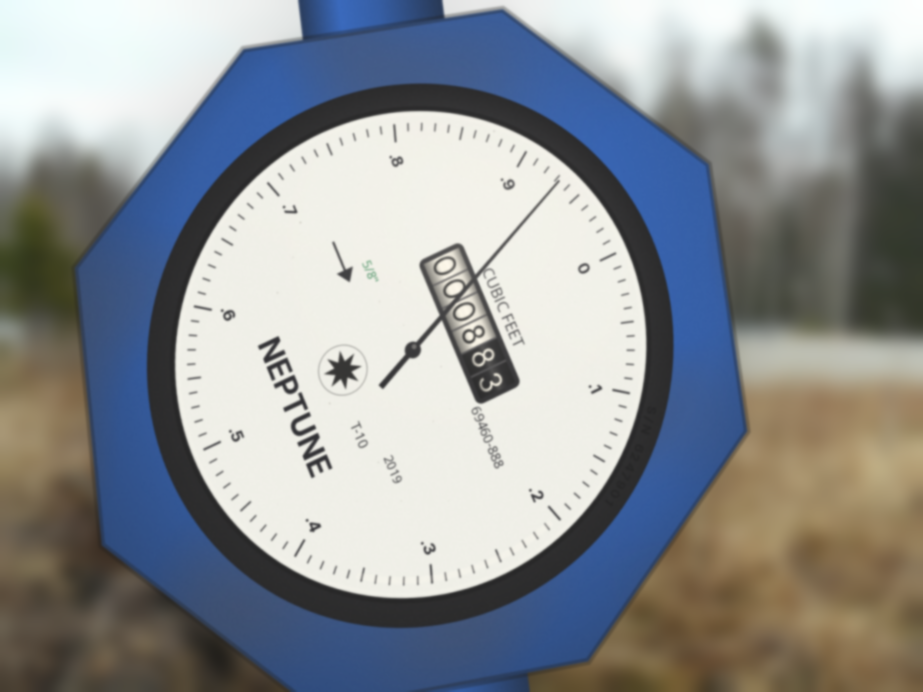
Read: 882.93 ft³
